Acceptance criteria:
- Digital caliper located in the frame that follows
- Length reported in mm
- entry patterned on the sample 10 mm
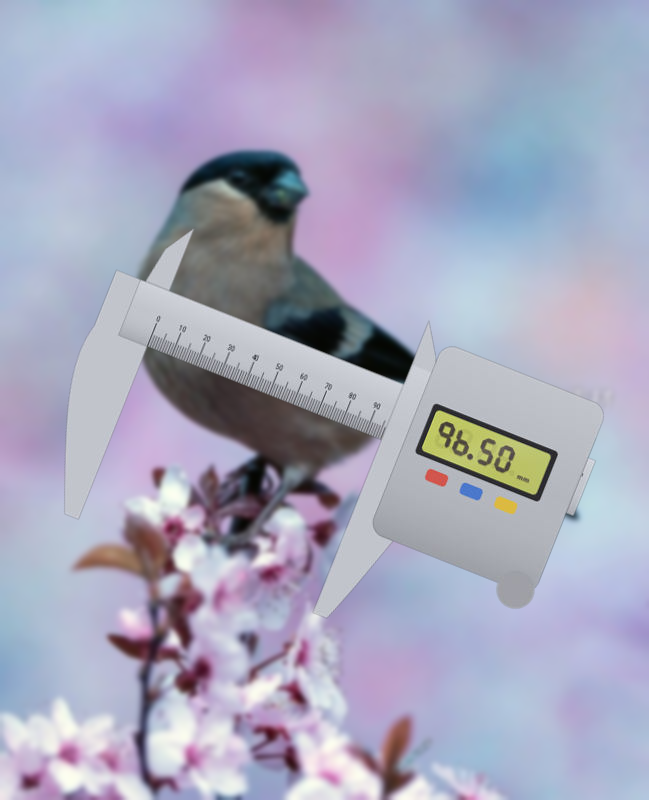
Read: 96.50 mm
